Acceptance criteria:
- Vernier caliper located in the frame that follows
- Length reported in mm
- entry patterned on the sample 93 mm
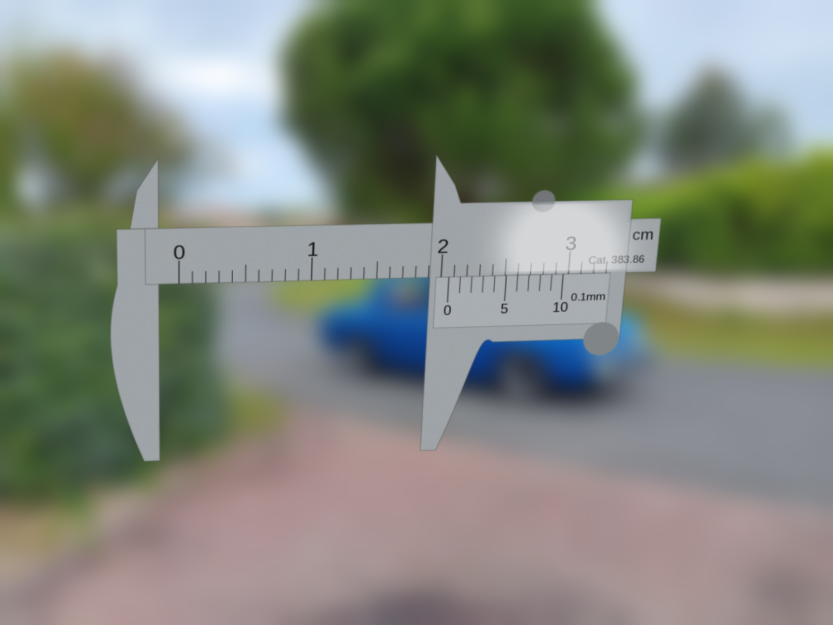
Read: 20.6 mm
